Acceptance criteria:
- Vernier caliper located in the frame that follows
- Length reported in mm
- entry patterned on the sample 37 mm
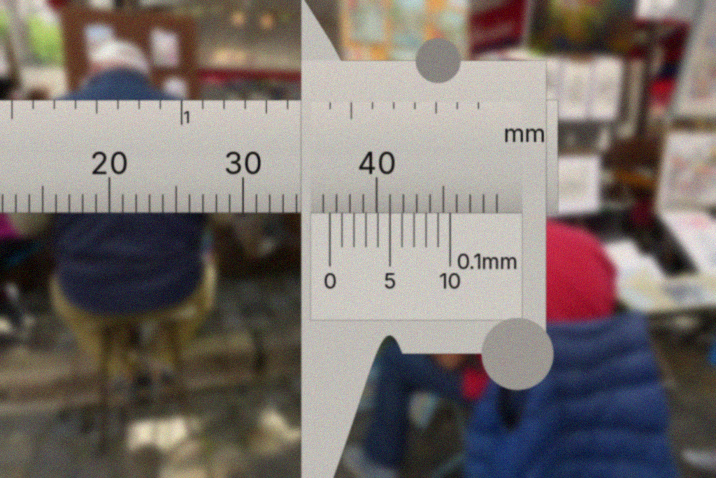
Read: 36.5 mm
